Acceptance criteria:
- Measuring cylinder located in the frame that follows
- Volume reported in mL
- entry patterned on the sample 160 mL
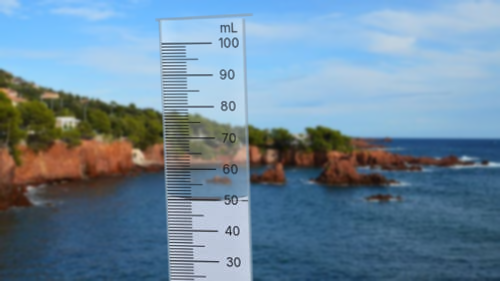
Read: 50 mL
